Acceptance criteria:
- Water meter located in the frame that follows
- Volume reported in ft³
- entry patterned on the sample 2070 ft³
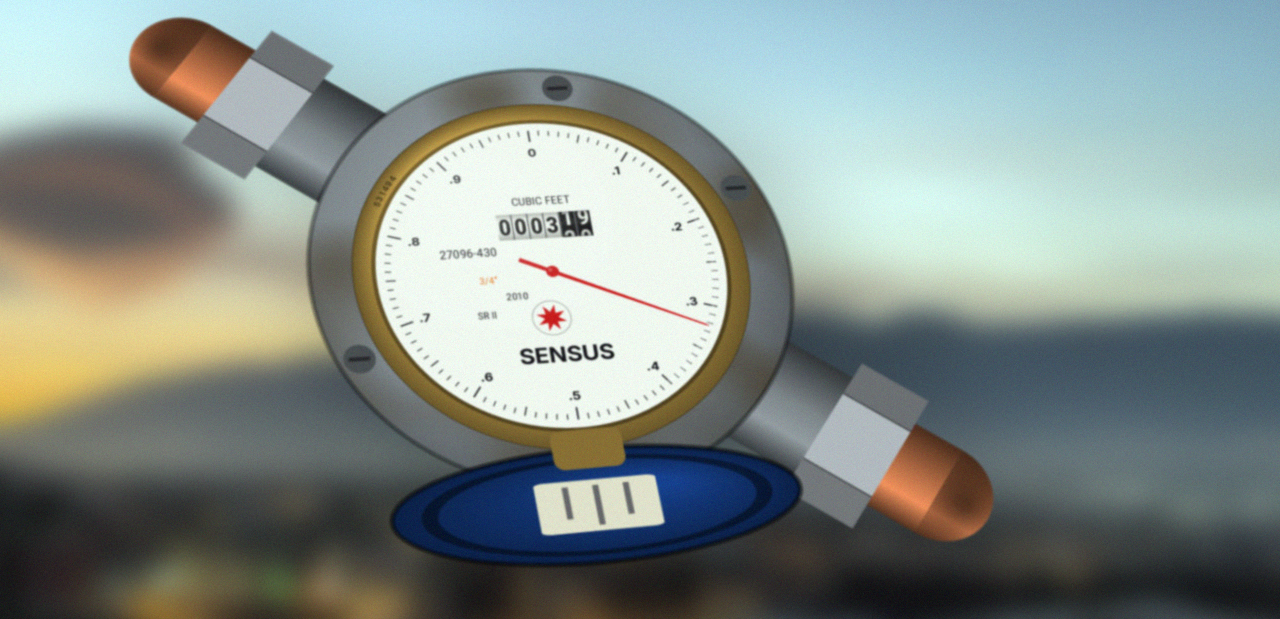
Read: 319.32 ft³
